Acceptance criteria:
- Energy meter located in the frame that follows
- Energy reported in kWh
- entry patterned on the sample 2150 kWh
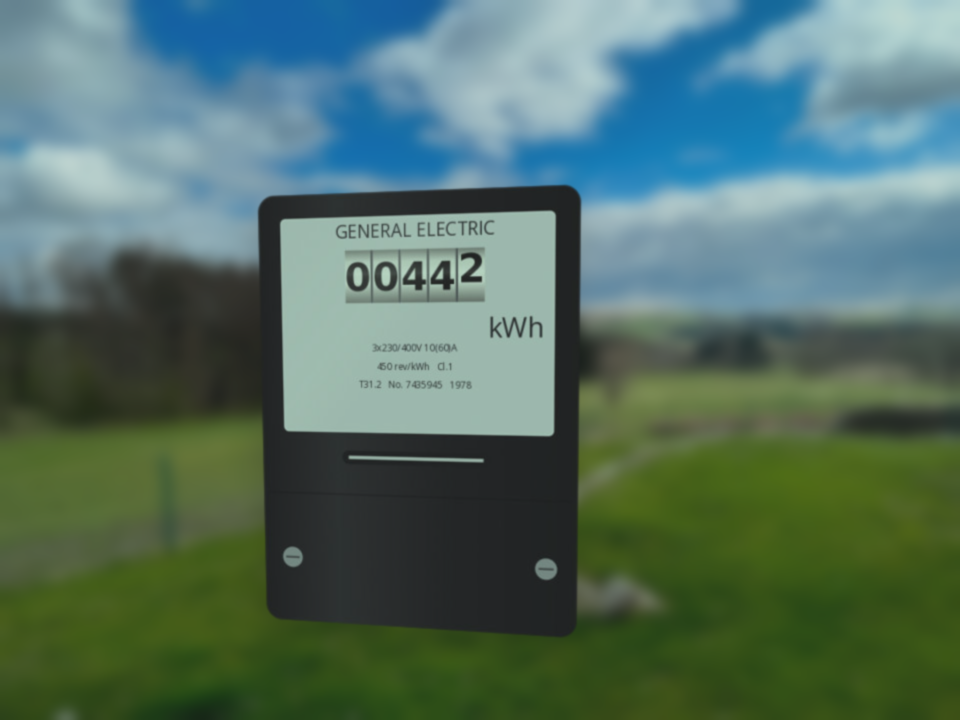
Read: 442 kWh
